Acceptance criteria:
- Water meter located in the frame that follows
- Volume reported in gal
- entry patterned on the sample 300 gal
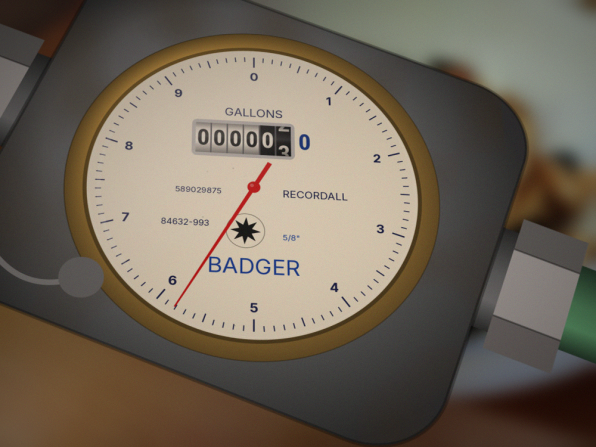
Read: 25.8 gal
